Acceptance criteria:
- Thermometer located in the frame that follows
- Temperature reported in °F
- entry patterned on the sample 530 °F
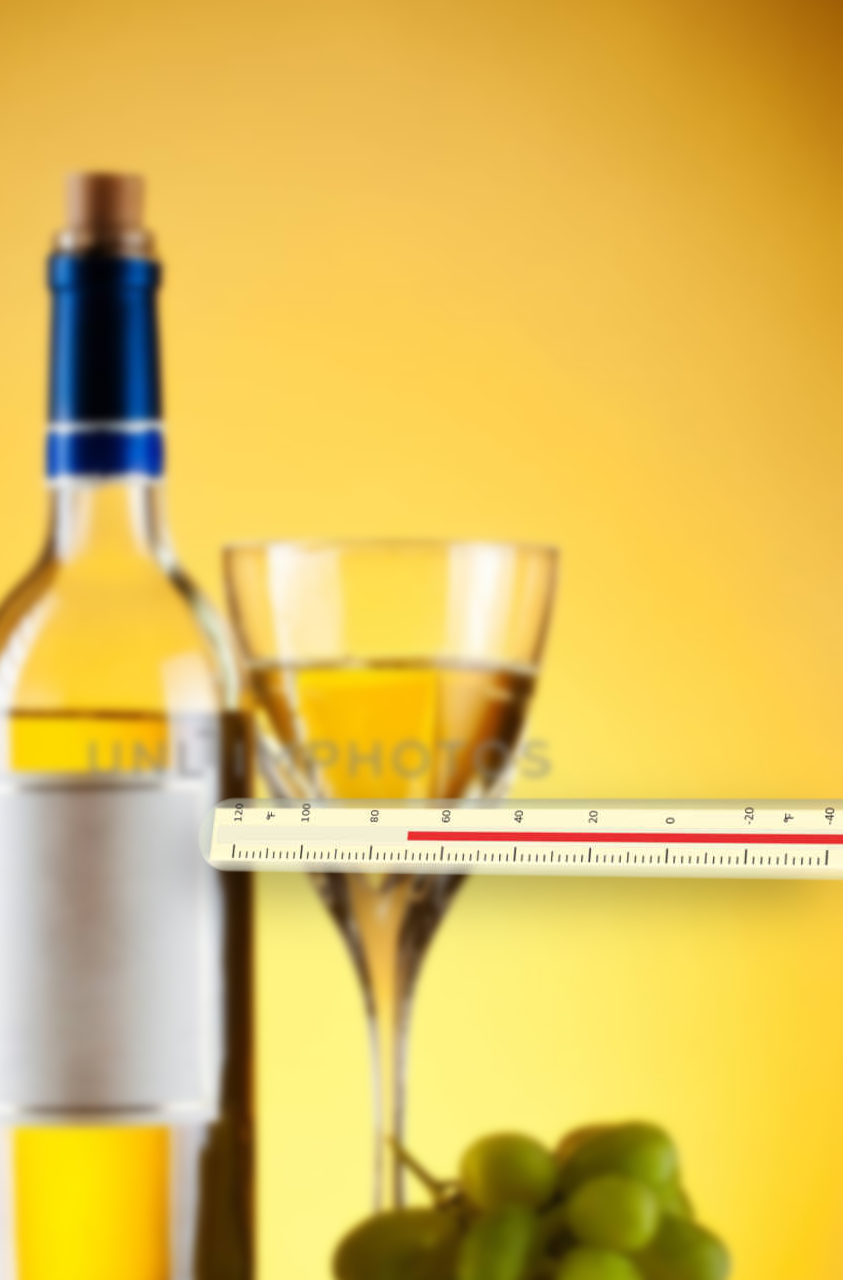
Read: 70 °F
